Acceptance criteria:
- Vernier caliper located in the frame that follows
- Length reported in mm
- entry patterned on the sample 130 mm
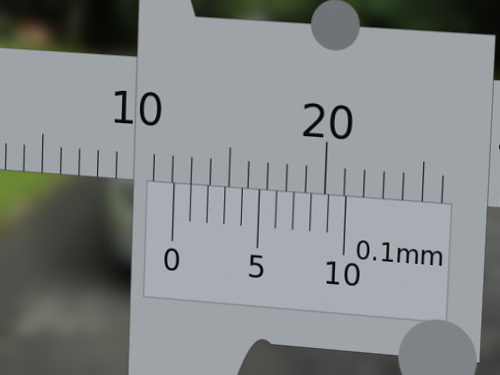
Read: 12.1 mm
